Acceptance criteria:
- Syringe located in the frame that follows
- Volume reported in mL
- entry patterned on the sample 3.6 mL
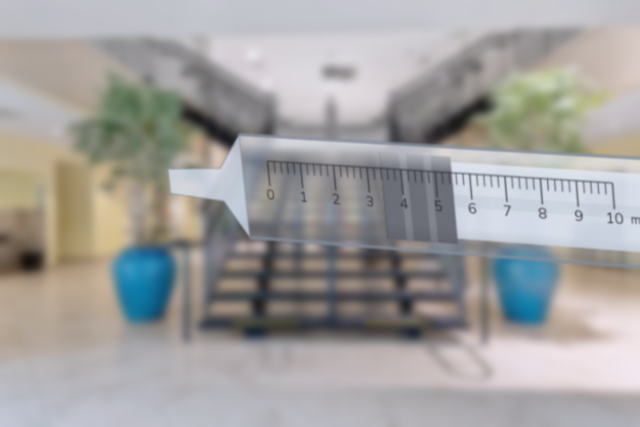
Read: 3.4 mL
